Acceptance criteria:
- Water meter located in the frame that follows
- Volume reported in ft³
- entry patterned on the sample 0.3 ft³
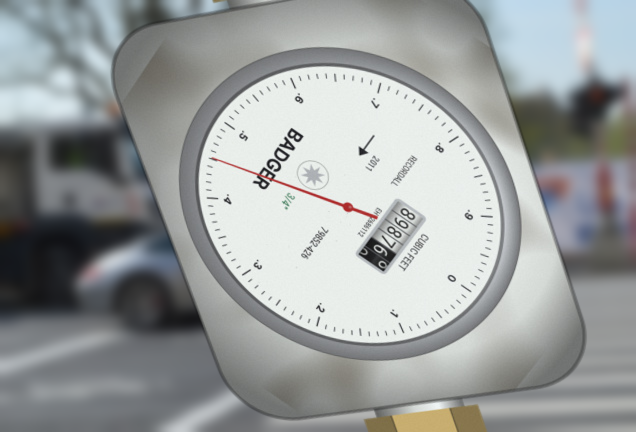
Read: 898768.45 ft³
